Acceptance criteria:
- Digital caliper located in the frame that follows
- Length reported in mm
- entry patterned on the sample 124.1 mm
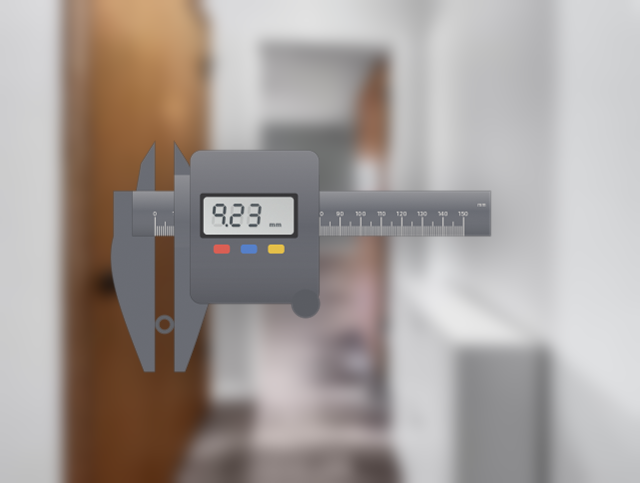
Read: 9.23 mm
